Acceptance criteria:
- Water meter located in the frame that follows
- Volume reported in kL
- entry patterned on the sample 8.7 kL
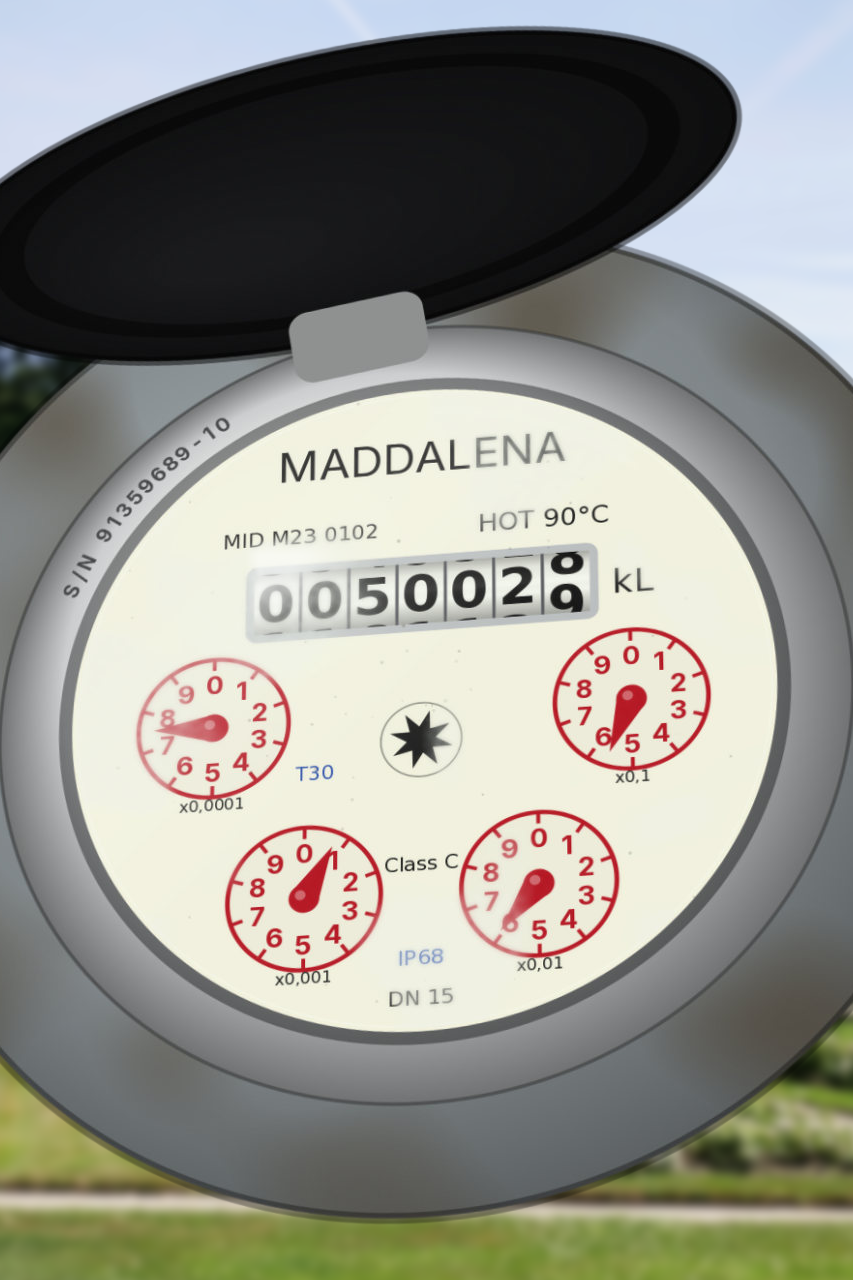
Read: 50028.5607 kL
